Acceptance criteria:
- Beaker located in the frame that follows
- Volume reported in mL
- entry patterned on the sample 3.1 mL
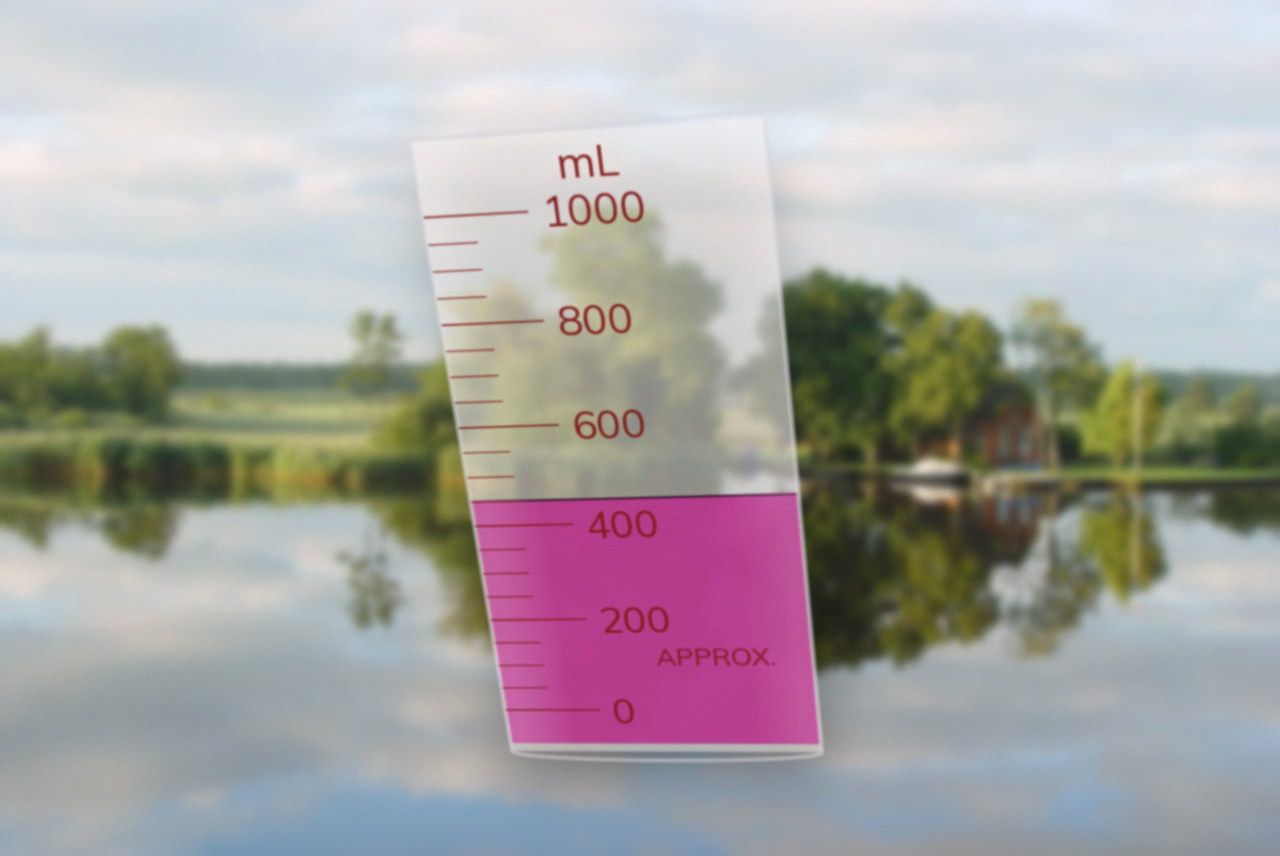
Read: 450 mL
